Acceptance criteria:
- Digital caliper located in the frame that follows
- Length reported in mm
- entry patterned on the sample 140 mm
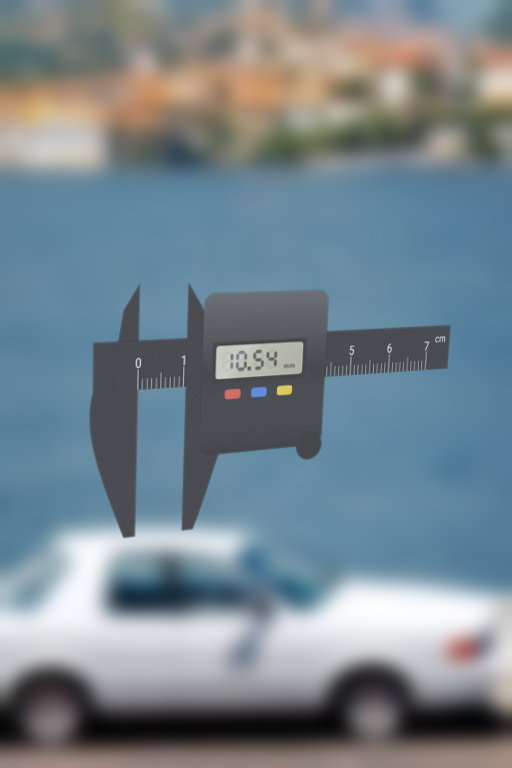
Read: 10.54 mm
